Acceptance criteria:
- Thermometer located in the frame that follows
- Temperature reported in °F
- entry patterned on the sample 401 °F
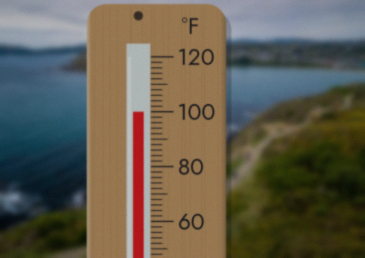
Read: 100 °F
